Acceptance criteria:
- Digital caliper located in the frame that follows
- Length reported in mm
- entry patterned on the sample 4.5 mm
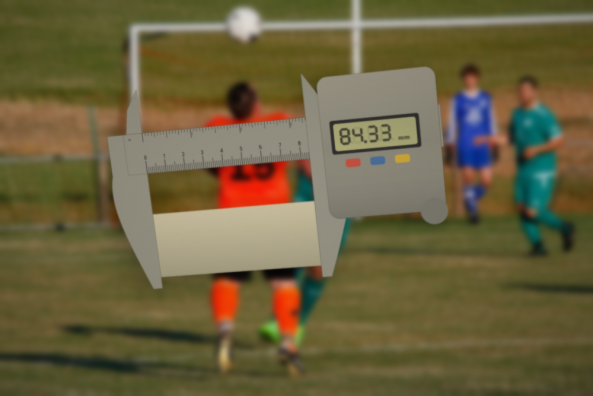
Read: 84.33 mm
